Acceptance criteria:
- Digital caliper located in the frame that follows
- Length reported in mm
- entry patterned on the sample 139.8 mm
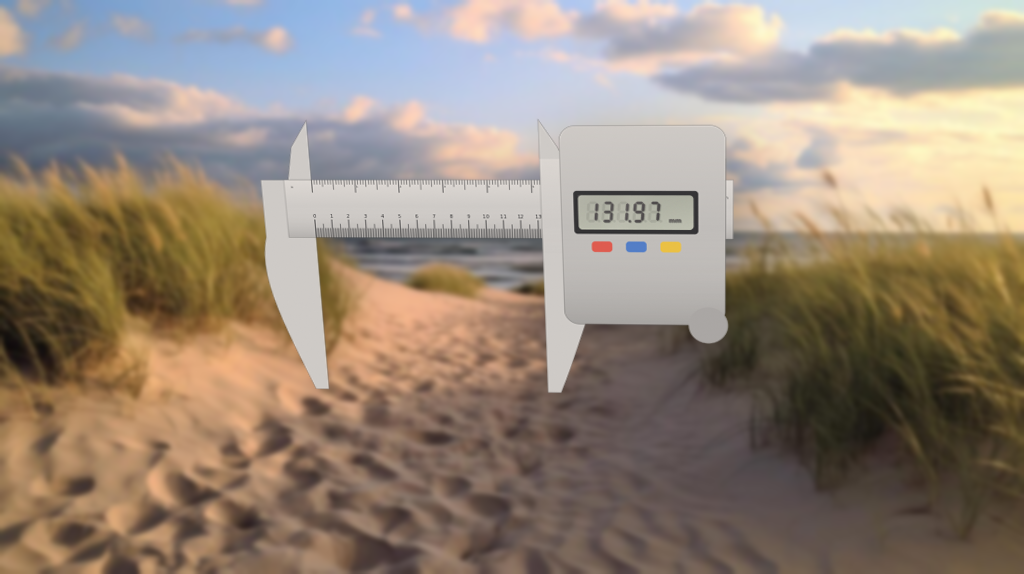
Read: 131.97 mm
